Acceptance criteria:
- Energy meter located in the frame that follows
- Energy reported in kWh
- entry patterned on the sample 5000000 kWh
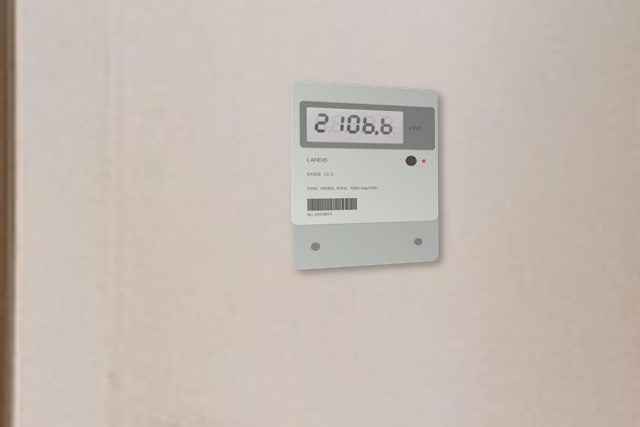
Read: 2106.6 kWh
